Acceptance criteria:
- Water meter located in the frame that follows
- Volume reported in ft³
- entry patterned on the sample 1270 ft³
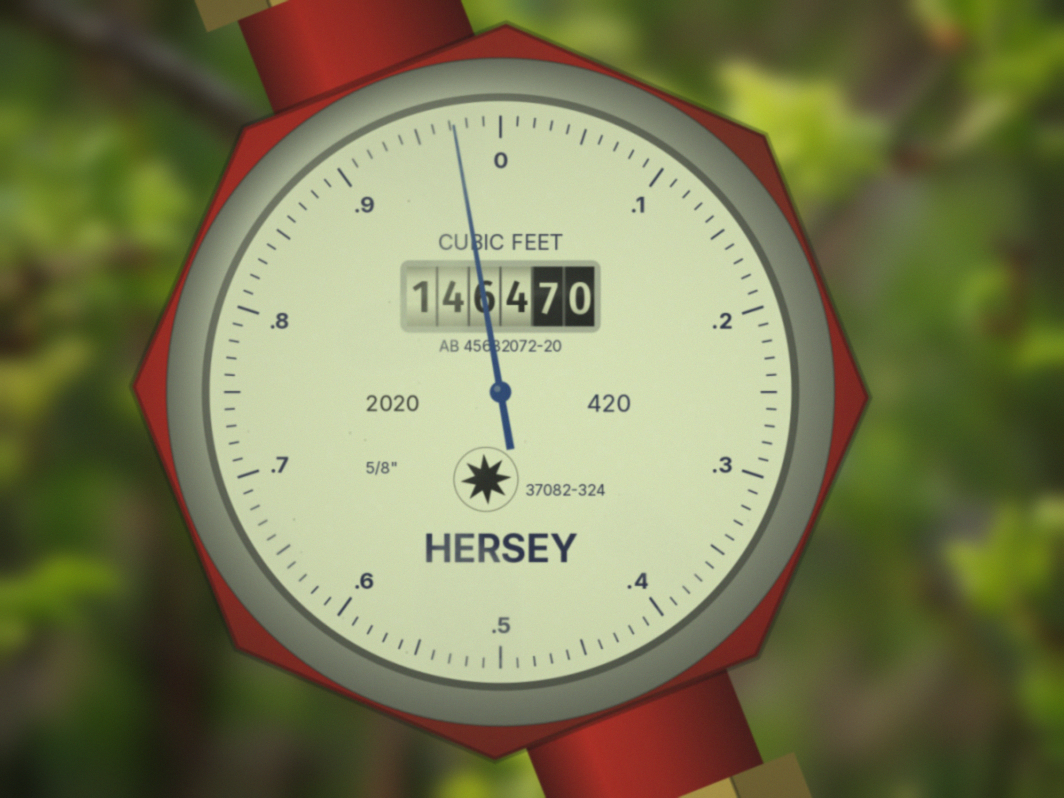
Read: 146469.97 ft³
